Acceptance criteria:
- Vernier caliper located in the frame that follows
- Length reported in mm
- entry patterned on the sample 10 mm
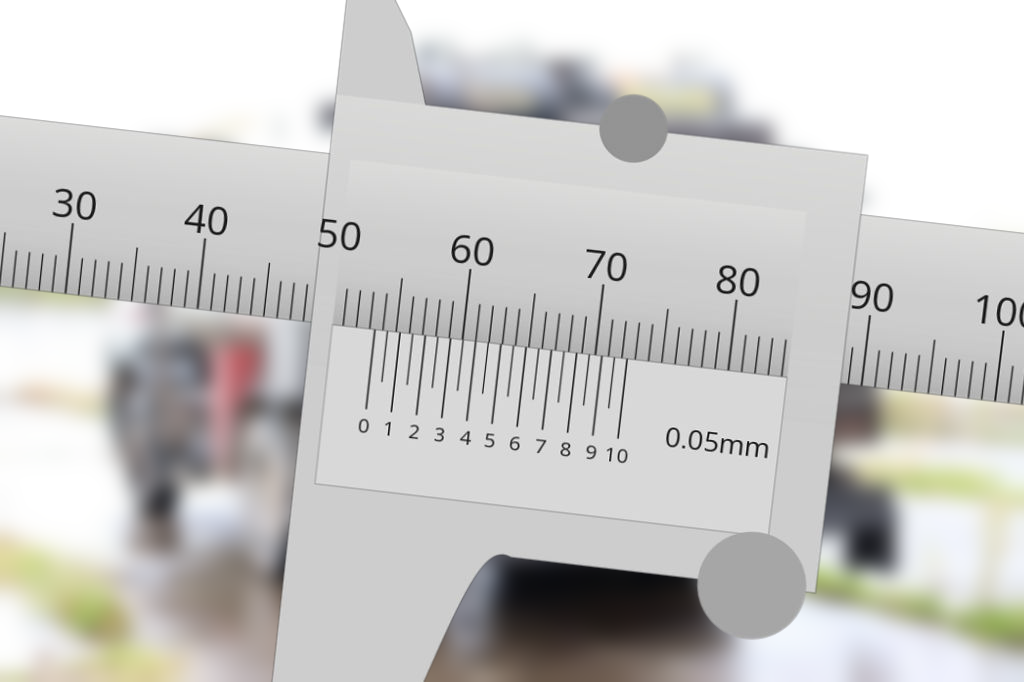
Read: 53.4 mm
